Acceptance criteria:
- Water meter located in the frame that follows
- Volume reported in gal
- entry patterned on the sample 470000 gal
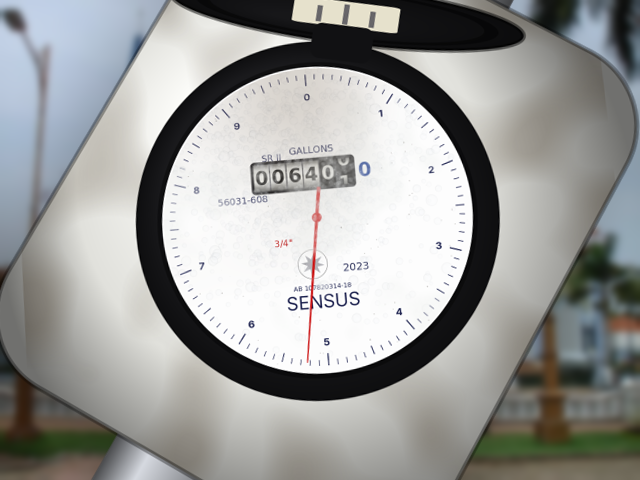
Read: 64005.2 gal
